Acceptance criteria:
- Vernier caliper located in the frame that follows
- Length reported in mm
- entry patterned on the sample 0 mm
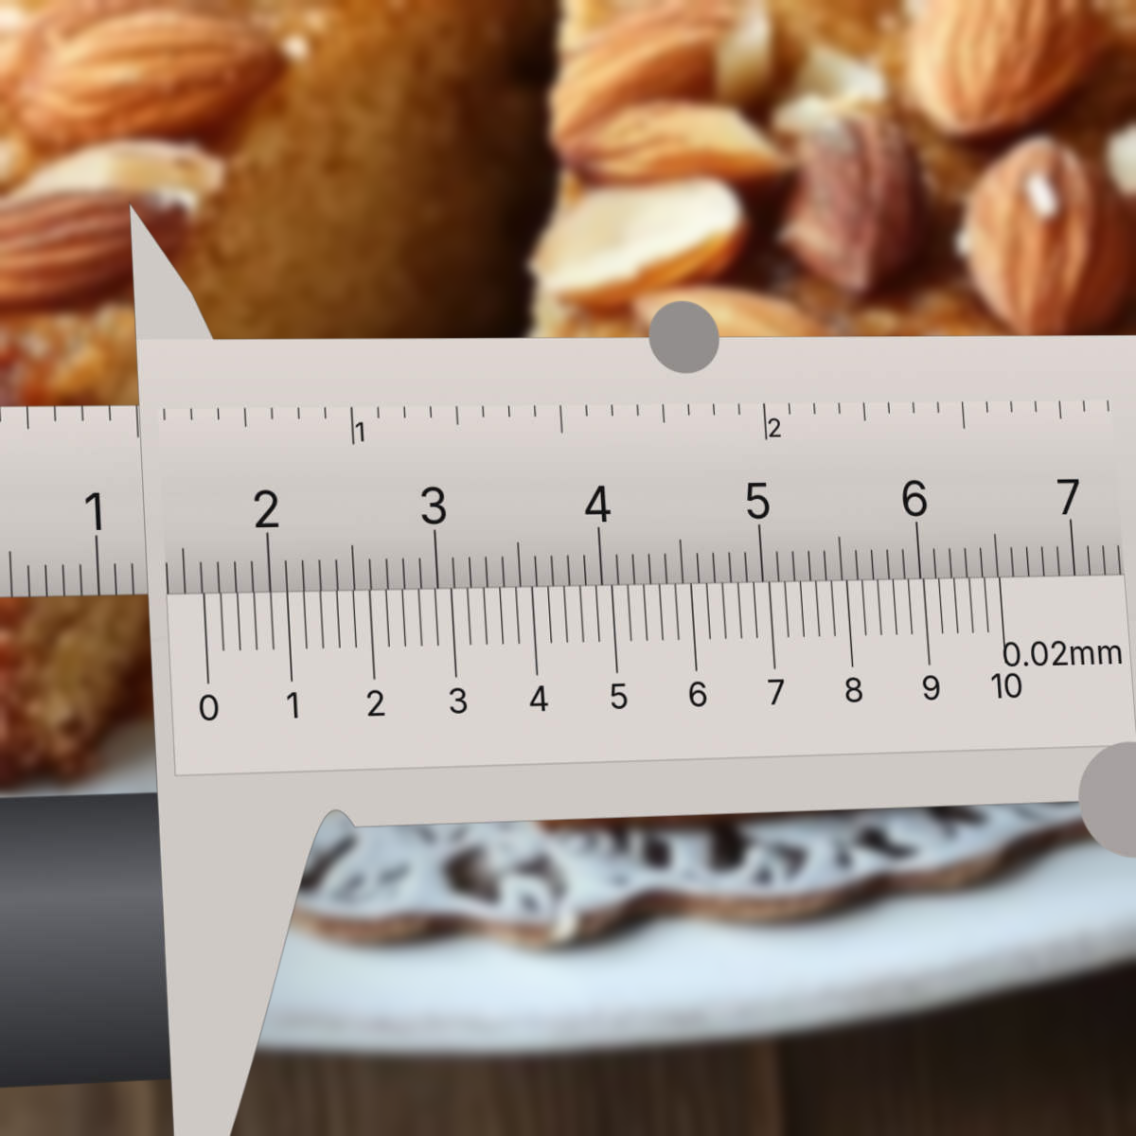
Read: 16.1 mm
